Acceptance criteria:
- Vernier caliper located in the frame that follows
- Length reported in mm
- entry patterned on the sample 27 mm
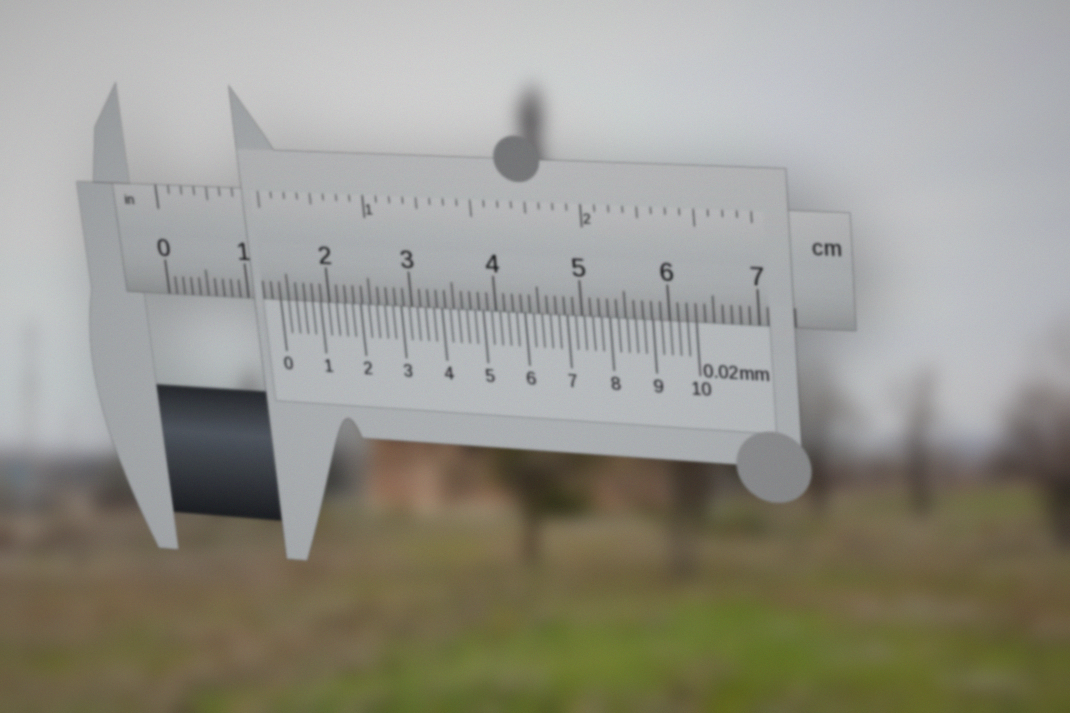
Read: 14.0 mm
